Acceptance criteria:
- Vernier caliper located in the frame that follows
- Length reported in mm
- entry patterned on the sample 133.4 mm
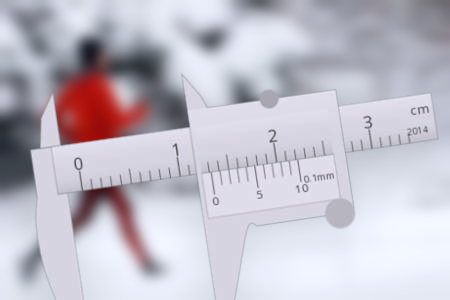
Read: 13.2 mm
